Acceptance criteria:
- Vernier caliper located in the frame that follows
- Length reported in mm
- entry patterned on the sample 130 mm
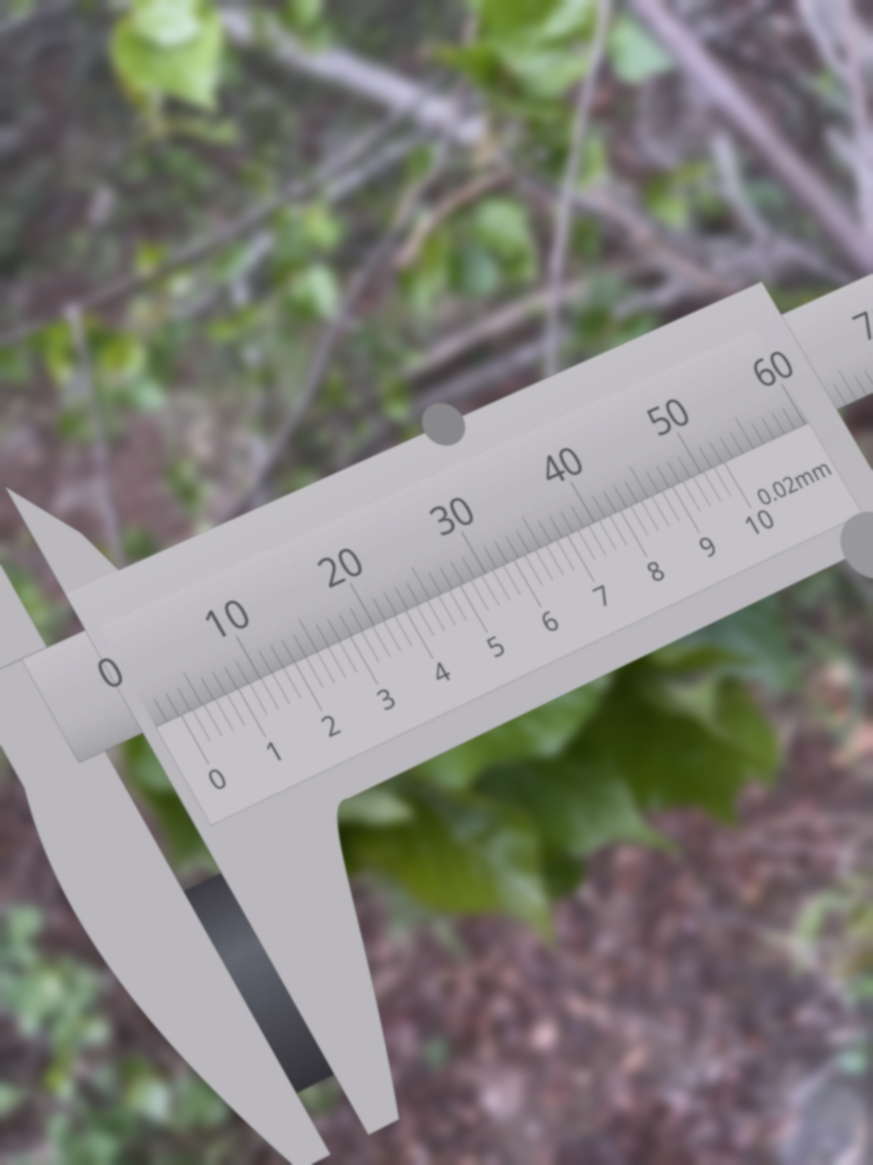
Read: 3.2 mm
